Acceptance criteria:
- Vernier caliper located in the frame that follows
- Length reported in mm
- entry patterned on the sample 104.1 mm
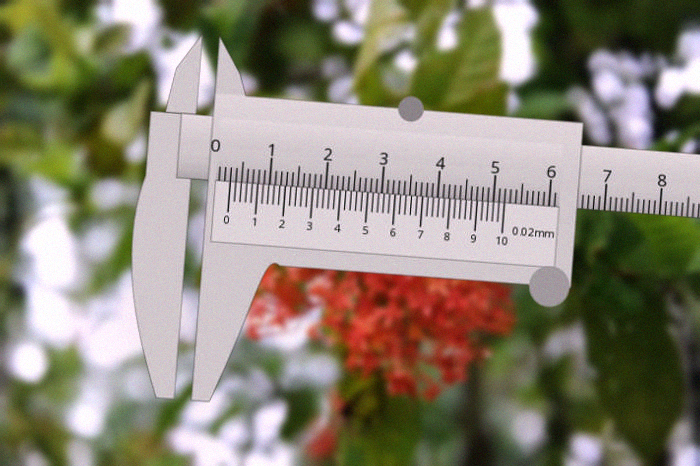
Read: 3.0 mm
